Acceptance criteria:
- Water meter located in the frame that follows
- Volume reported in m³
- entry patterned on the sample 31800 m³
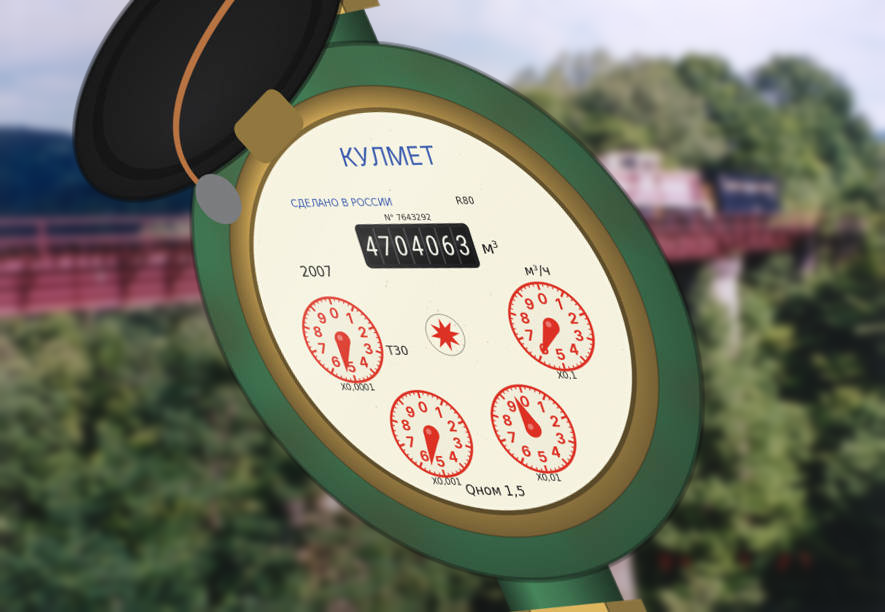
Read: 4704063.5955 m³
